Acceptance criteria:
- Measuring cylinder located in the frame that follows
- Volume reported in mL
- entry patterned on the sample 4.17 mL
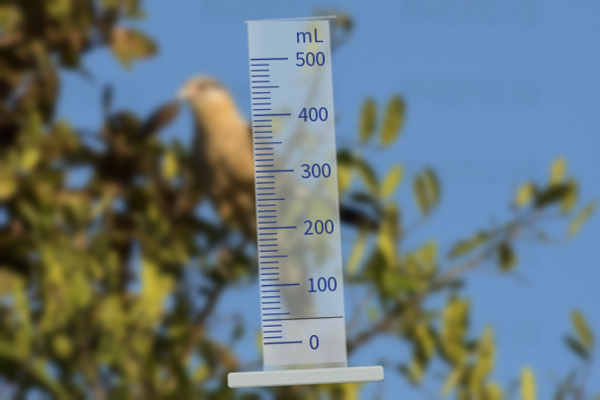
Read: 40 mL
